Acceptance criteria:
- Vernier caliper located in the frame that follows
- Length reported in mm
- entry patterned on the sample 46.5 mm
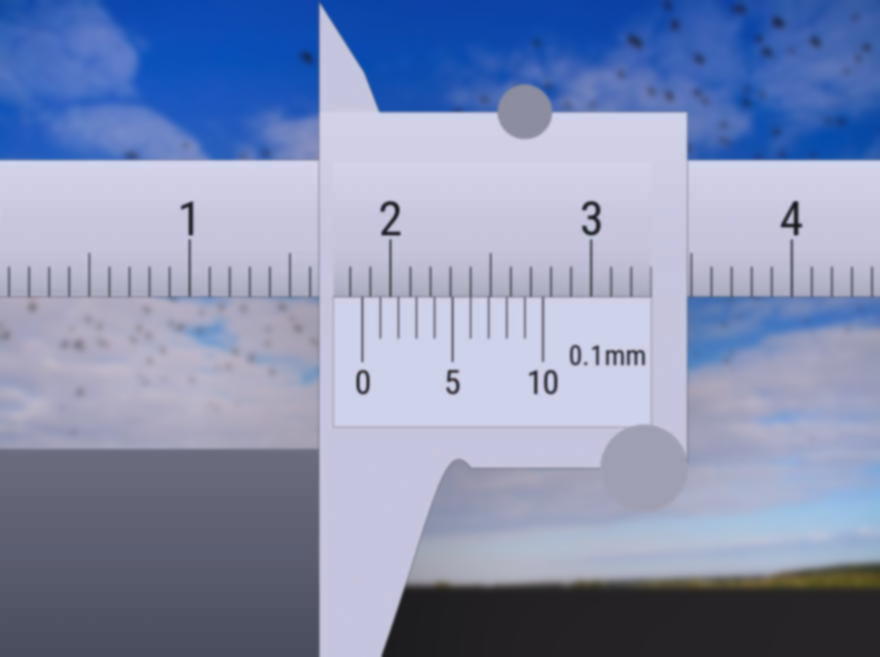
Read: 18.6 mm
